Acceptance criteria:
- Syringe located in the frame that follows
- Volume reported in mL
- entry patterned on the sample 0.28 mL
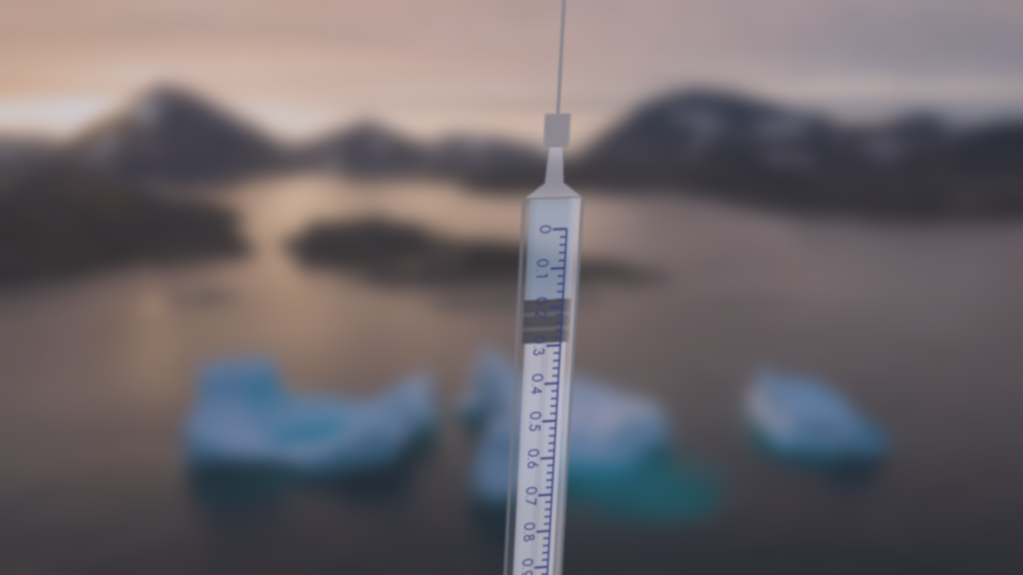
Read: 0.18 mL
